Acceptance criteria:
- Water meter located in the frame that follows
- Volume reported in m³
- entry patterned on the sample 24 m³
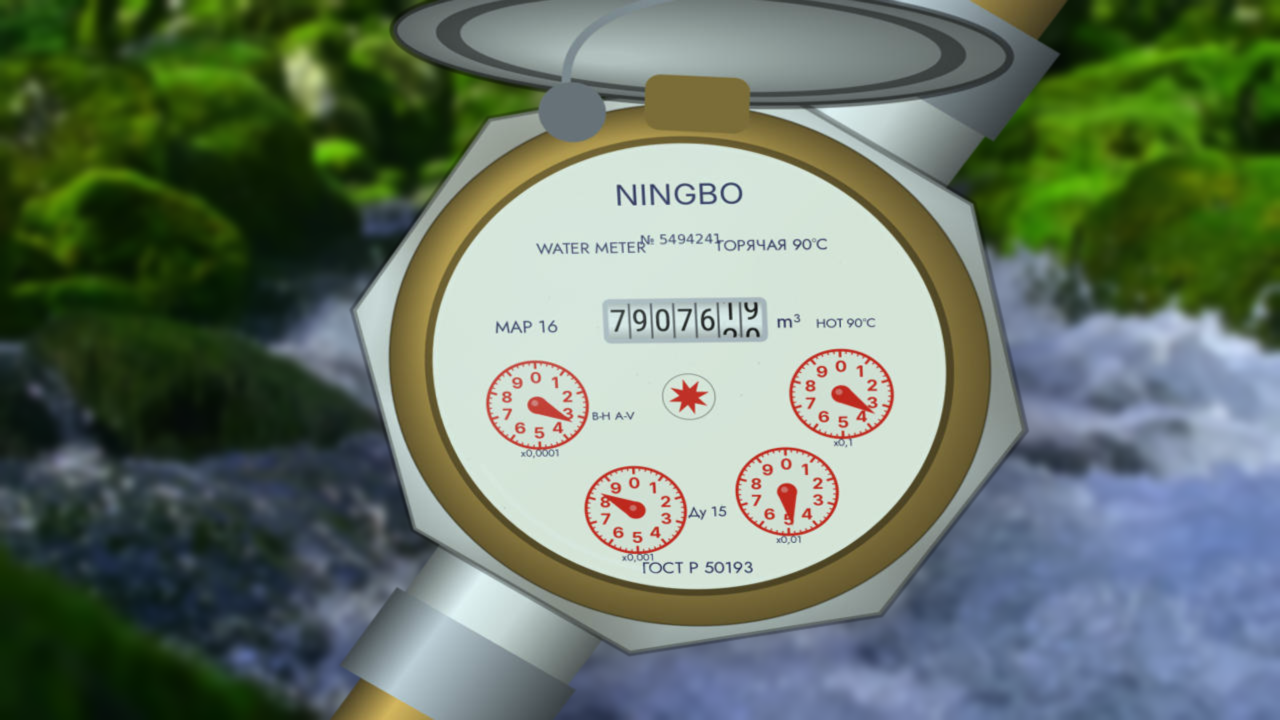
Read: 7907619.3483 m³
